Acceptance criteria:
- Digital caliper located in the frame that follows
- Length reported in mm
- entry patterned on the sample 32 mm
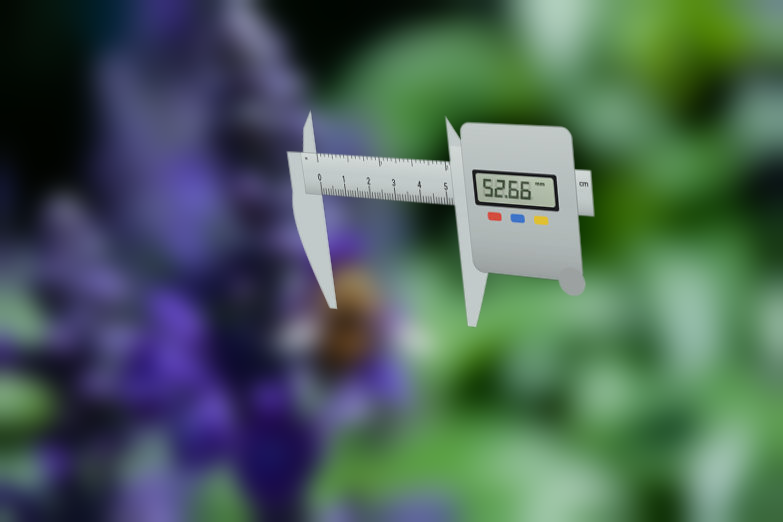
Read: 52.66 mm
